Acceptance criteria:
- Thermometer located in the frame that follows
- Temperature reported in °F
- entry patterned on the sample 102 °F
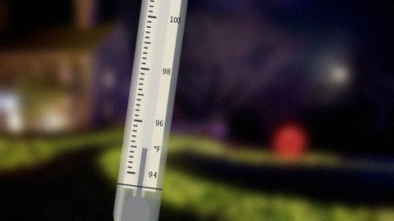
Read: 95 °F
